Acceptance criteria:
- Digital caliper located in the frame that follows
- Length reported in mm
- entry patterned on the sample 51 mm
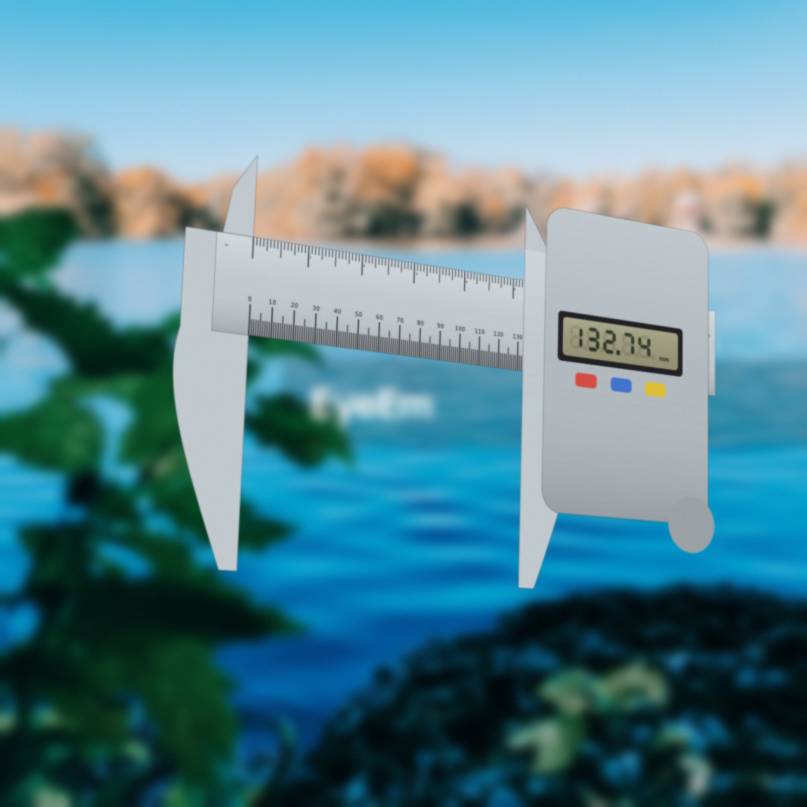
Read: 132.74 mm
